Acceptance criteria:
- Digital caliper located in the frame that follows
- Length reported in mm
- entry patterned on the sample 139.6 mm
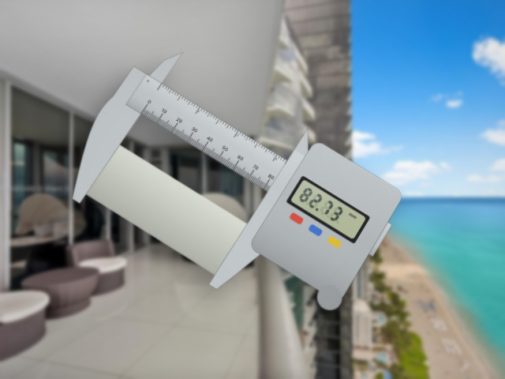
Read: 82.73 mm
